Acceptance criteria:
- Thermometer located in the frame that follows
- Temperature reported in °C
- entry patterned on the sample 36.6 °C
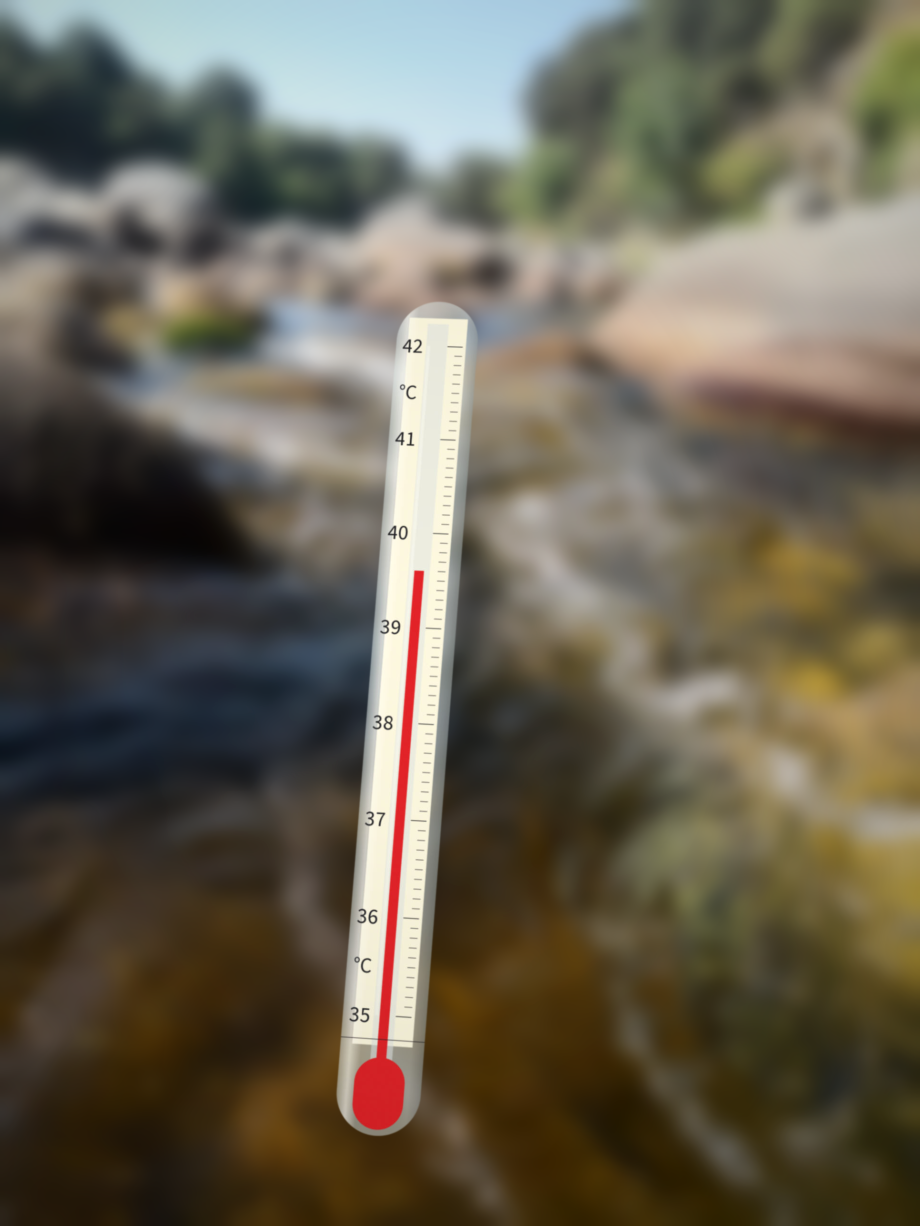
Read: 39.6 °C
